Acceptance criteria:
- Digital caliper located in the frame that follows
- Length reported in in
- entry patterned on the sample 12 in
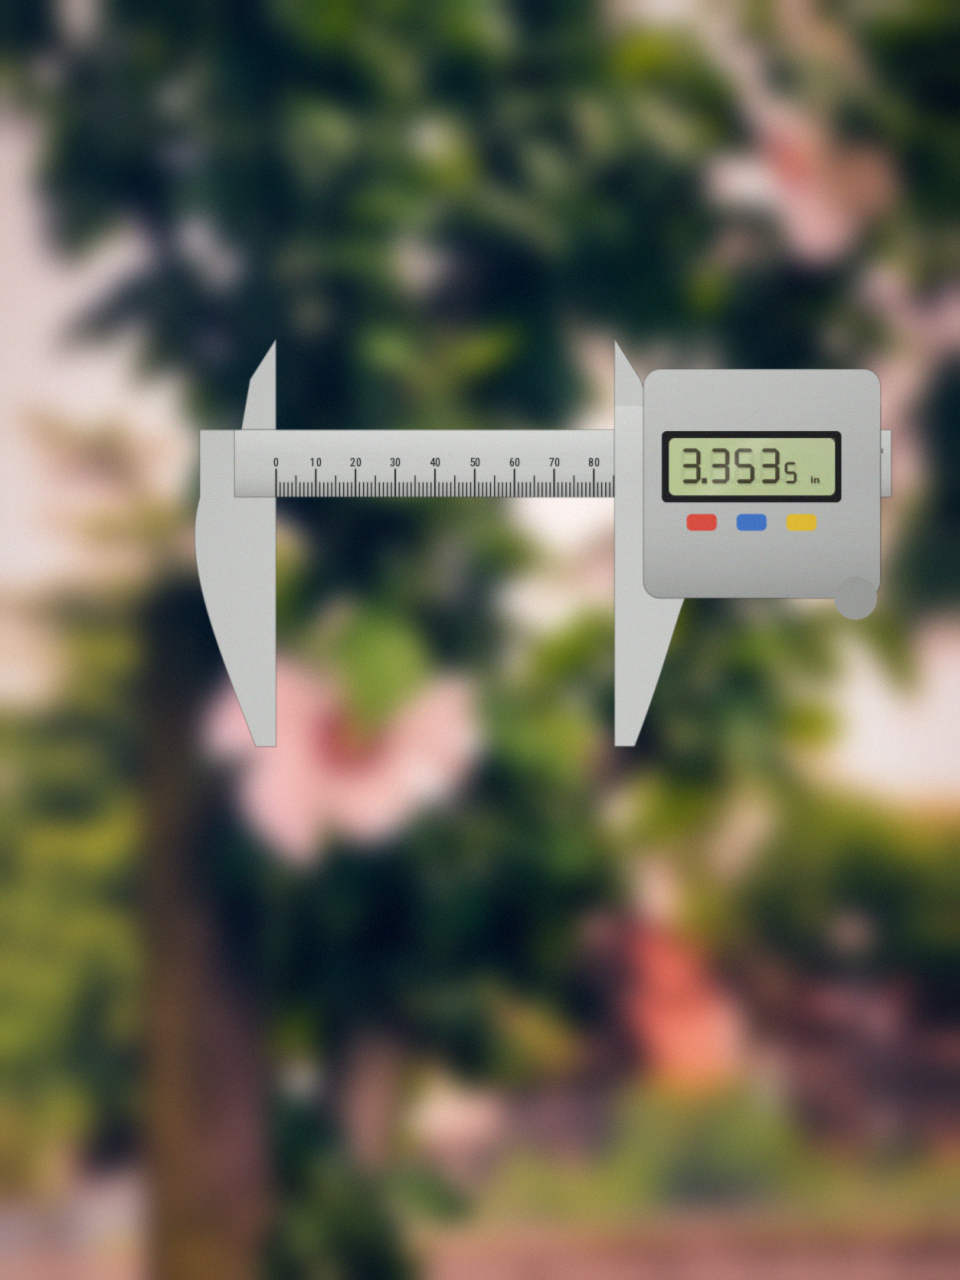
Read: 3.3535 in
